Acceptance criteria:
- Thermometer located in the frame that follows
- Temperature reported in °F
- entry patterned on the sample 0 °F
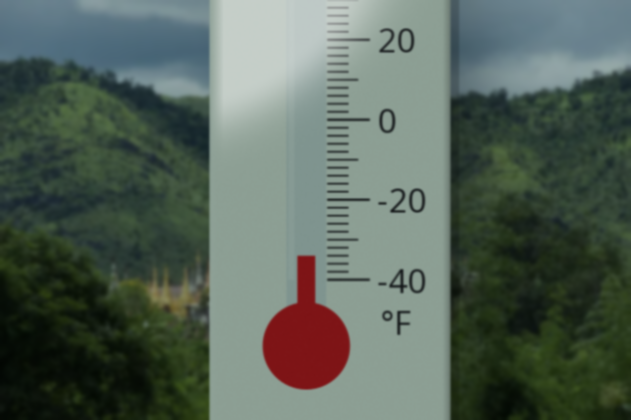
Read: -34 °F
